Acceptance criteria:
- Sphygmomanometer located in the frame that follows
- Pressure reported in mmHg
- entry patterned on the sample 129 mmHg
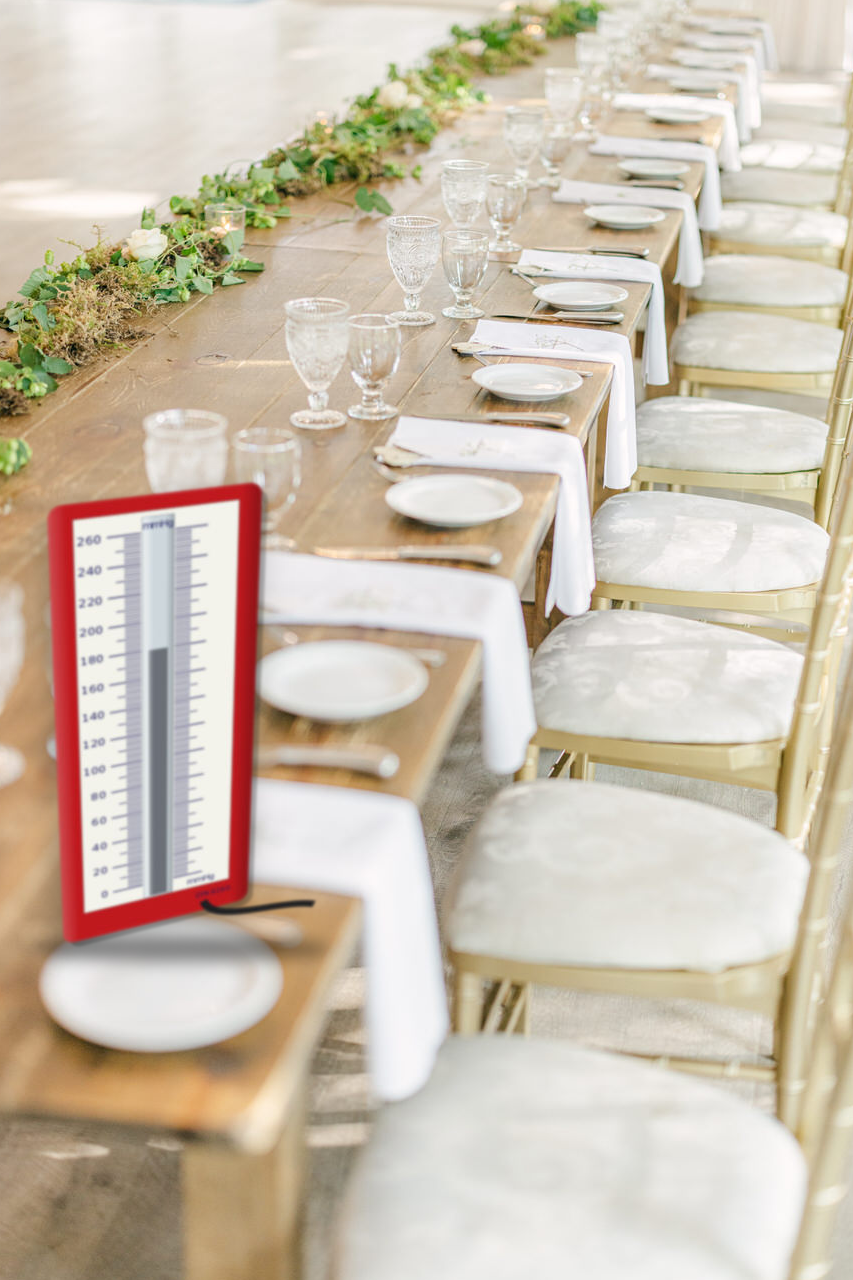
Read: 180 mmHg
